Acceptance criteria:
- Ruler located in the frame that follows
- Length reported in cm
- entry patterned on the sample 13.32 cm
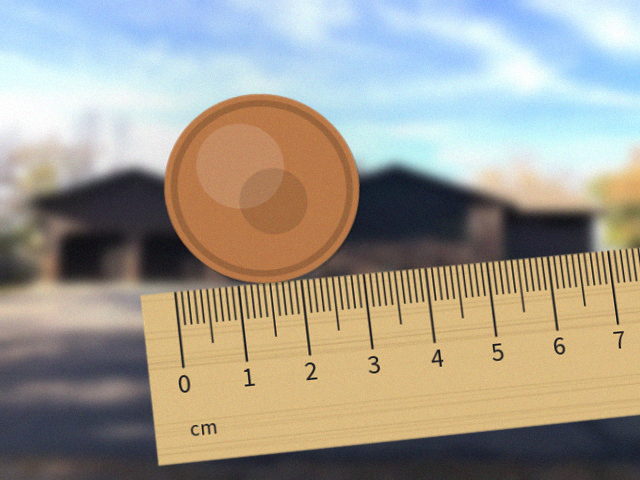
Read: 3.1 cm
